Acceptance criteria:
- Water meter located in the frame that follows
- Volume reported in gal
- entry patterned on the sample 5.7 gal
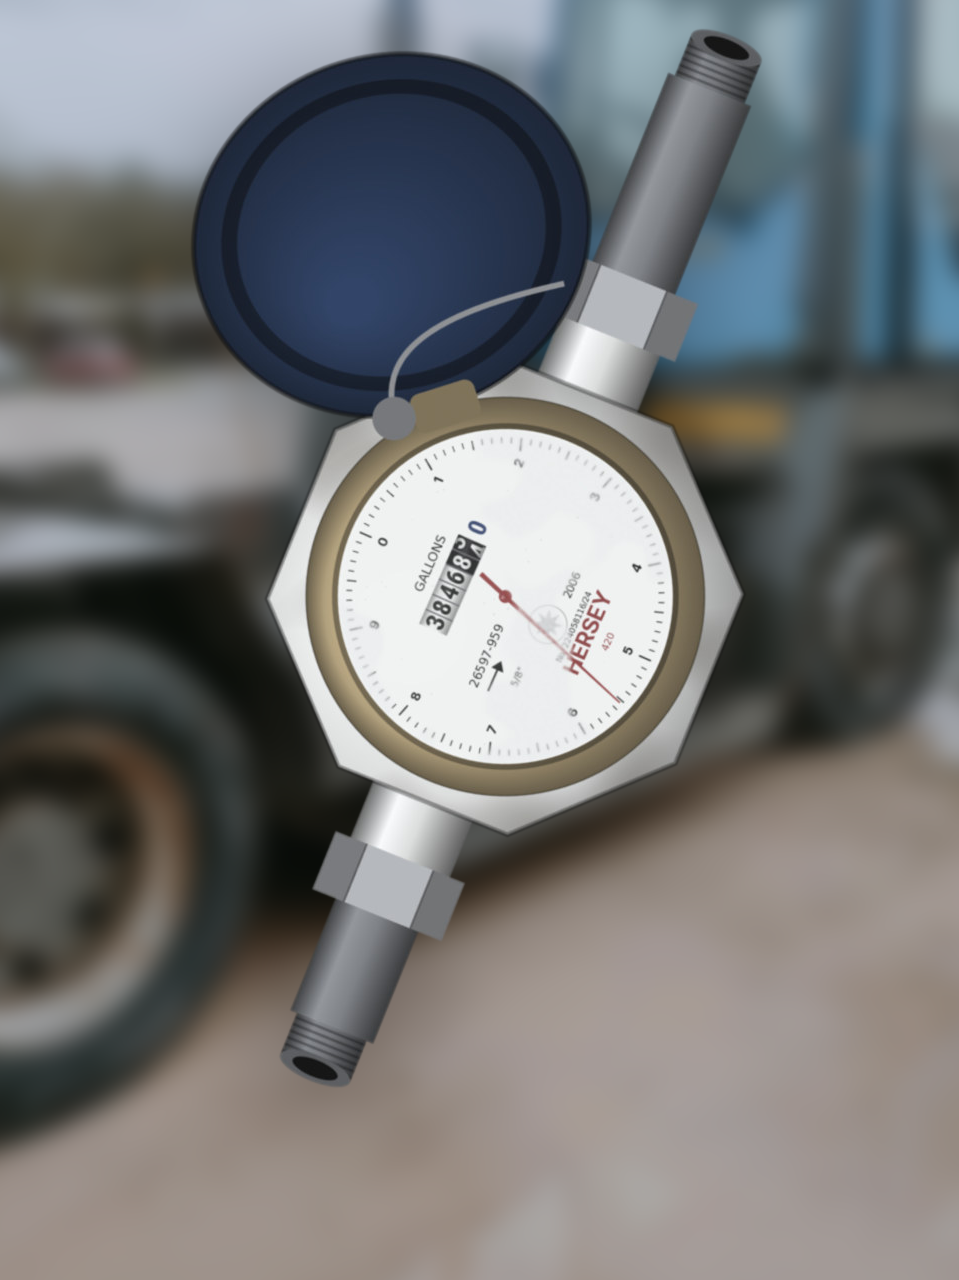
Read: 3846835.5 gal
